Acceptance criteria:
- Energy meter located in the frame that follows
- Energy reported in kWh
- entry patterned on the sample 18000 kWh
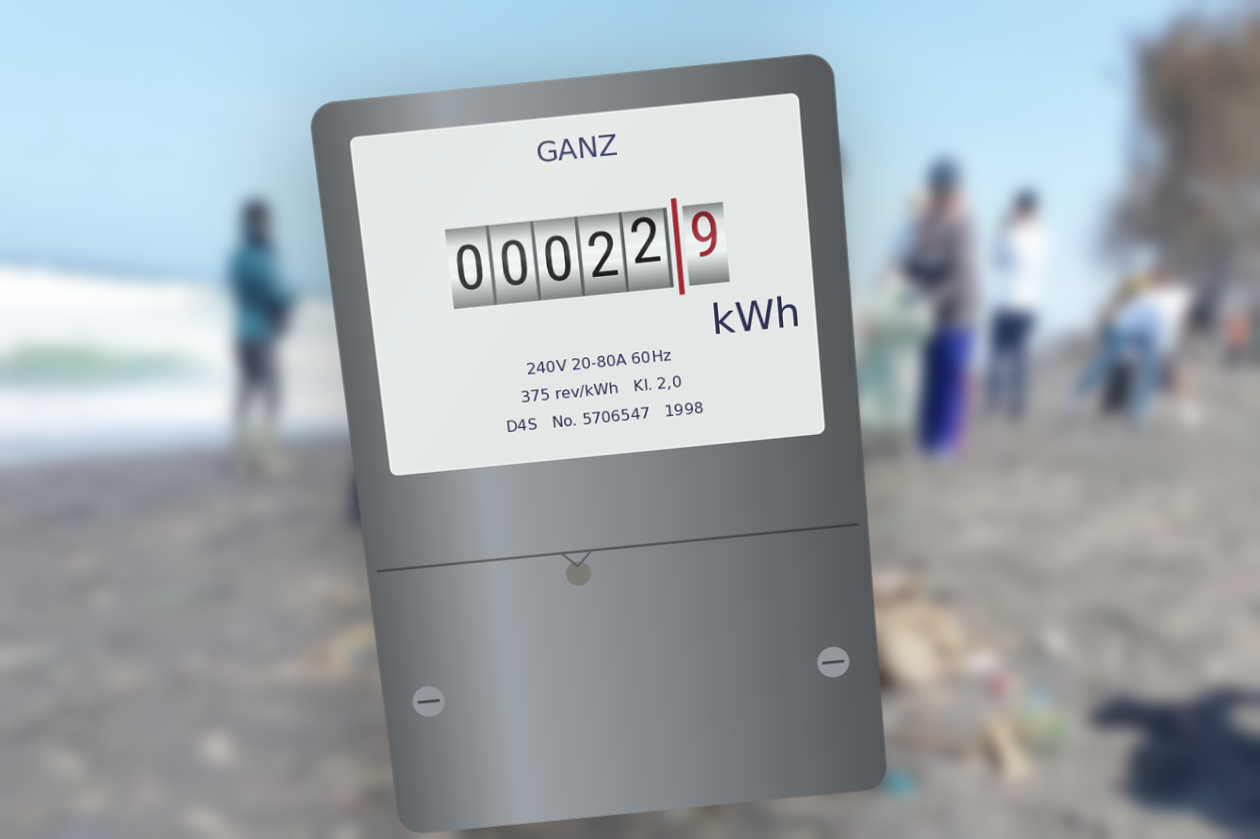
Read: 22.9 kWh
